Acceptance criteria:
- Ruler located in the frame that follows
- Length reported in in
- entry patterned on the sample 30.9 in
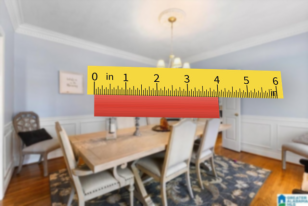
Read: 4 in
